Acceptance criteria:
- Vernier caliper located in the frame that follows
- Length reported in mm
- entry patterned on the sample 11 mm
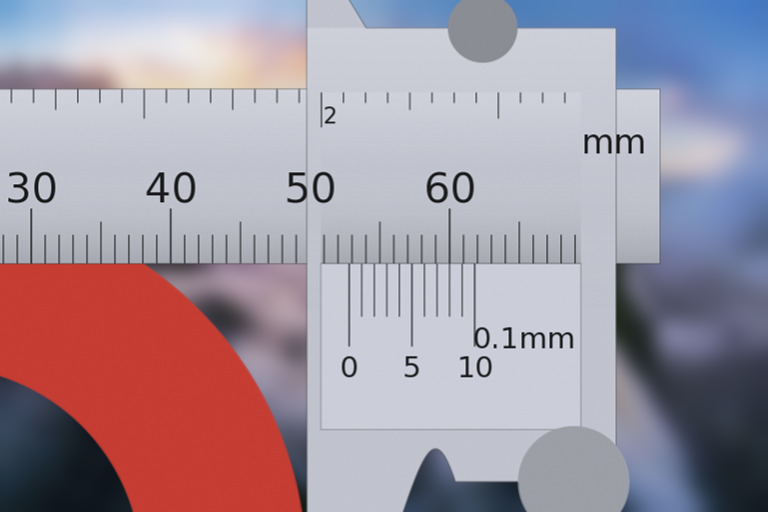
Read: 52.8 mm
